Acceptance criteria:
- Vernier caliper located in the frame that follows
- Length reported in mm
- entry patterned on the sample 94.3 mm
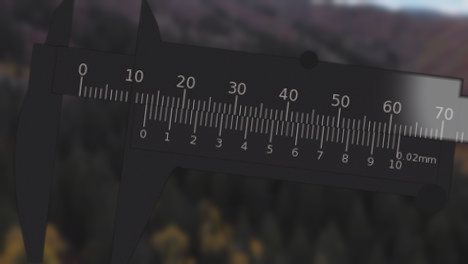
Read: 13.0 mm
